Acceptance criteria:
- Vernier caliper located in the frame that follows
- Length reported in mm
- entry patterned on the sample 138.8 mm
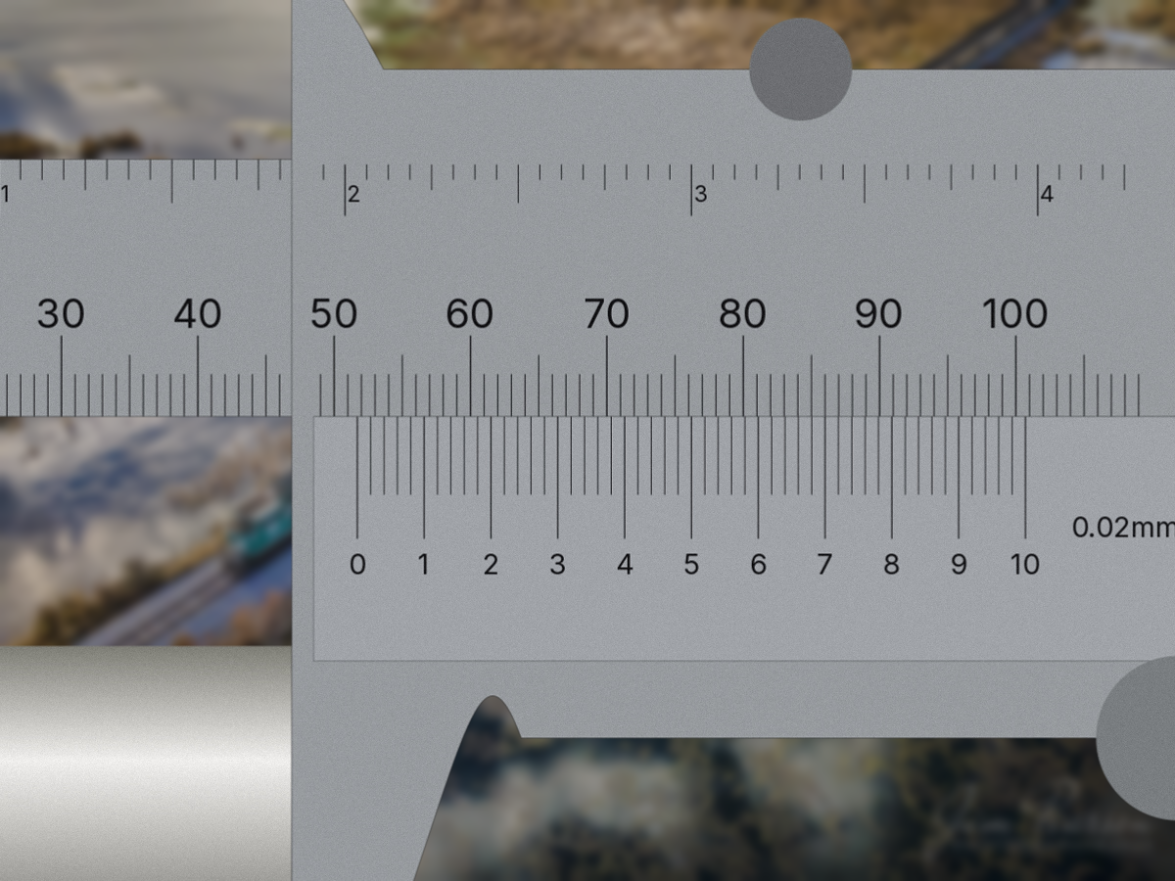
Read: 51.7 mm
